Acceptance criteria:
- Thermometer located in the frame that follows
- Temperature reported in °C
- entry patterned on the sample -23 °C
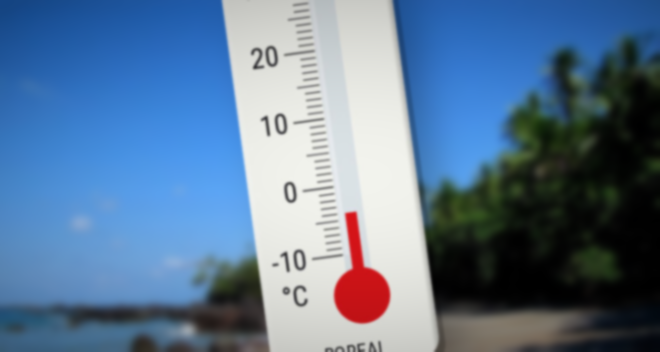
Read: -4 °C
